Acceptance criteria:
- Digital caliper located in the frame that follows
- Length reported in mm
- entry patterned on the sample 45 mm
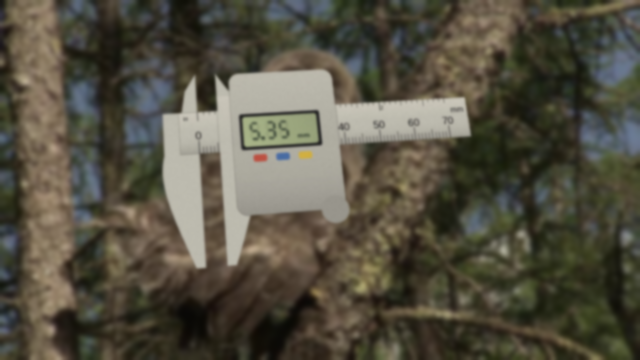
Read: 5.35 mm
